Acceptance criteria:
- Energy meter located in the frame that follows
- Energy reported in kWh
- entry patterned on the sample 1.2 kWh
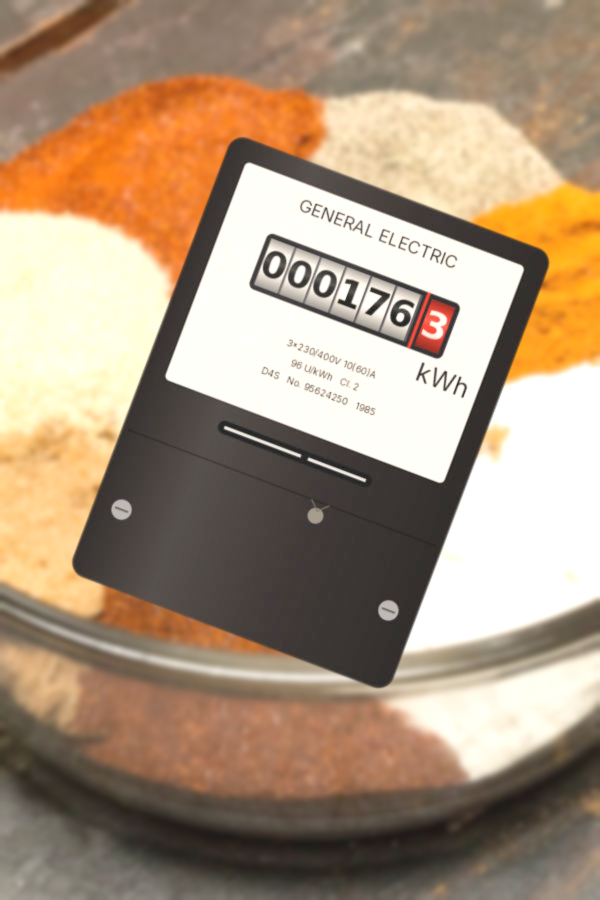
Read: 176.3 kWh
